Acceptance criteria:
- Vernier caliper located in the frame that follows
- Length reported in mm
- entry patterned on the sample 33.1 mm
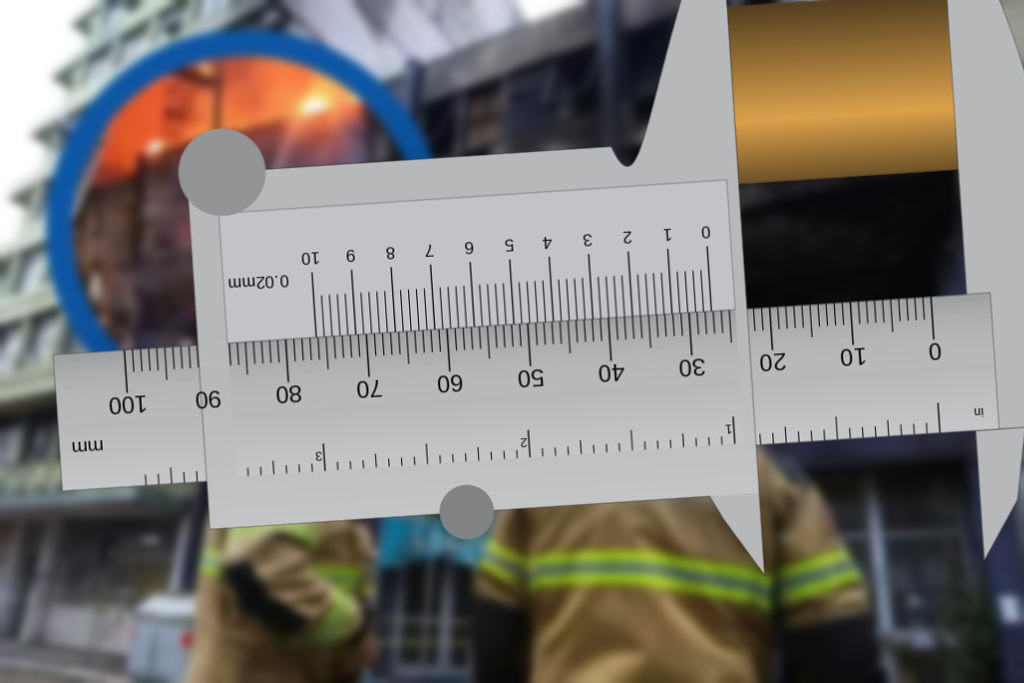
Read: 27.2 mm
